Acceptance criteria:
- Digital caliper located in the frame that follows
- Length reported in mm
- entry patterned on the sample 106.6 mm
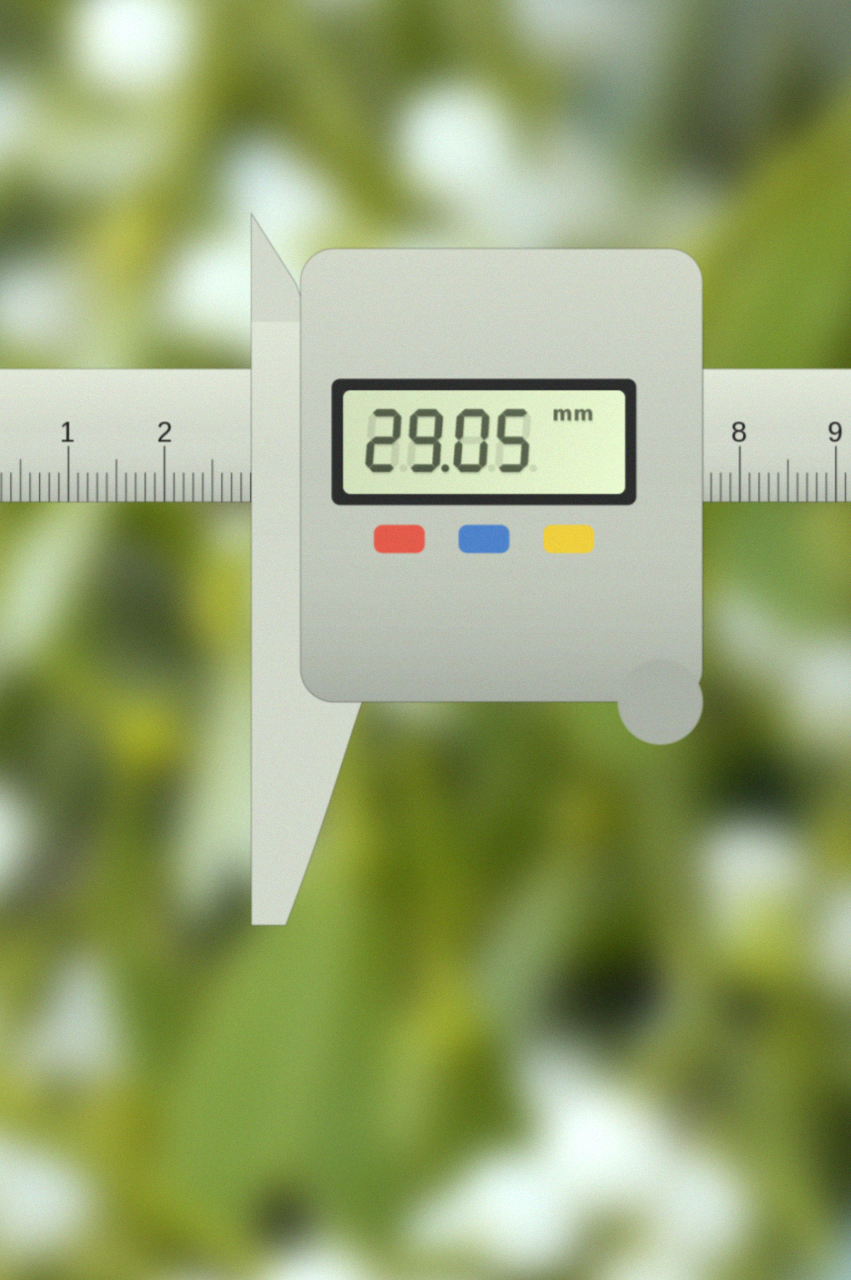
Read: 29.05 mm
